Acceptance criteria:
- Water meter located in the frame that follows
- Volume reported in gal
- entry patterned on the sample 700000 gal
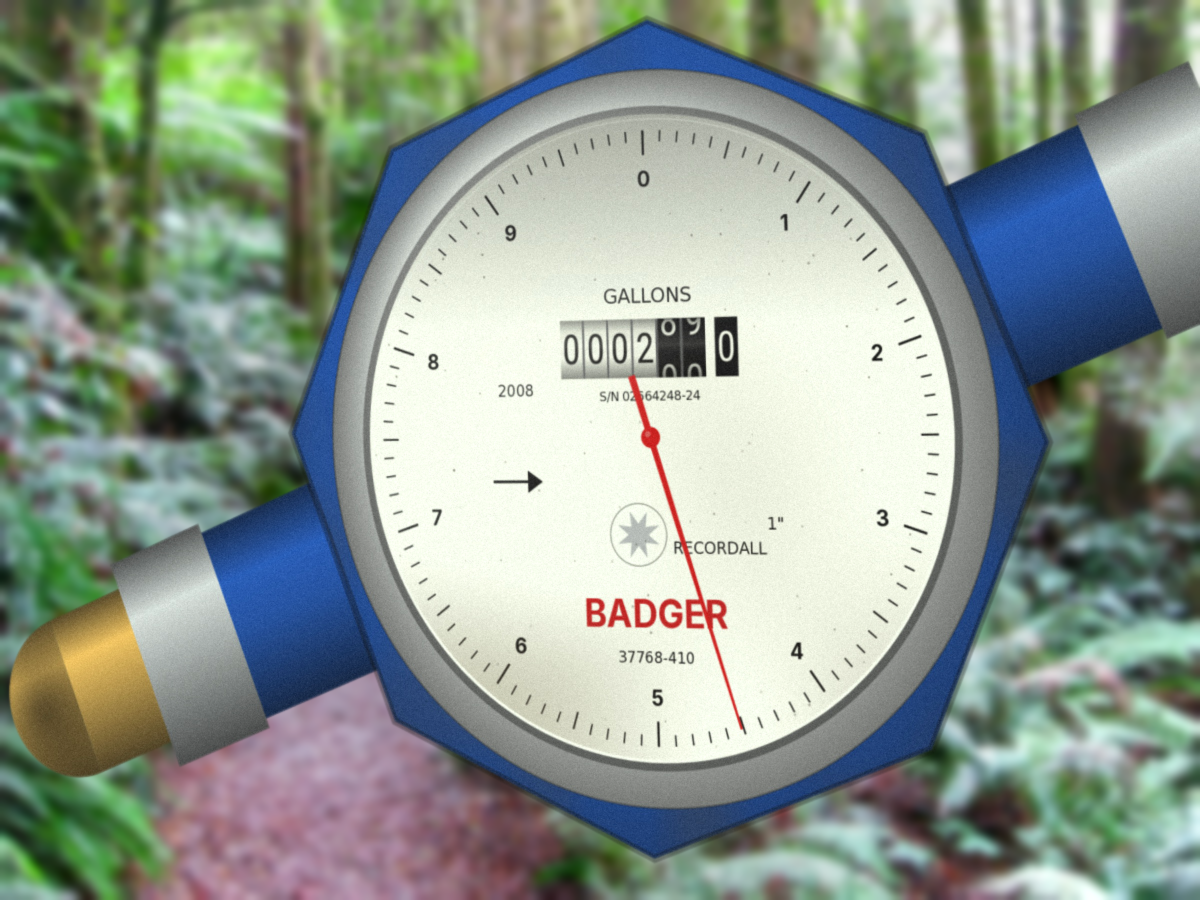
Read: 2894.5 gal
